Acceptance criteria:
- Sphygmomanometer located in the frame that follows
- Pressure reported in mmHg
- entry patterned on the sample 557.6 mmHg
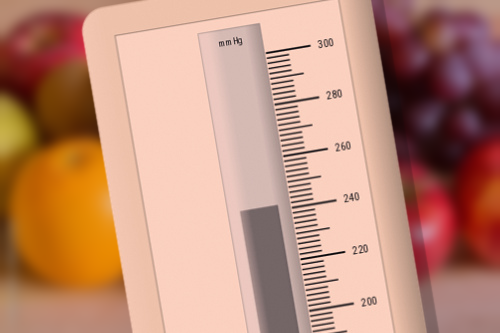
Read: 242 mmHg
